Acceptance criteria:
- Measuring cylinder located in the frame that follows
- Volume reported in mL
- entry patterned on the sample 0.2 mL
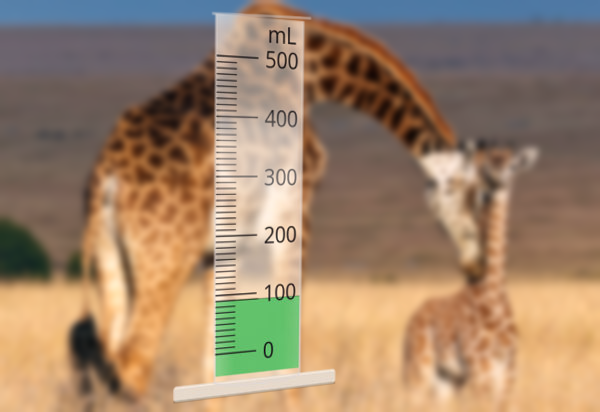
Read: 90 mL
